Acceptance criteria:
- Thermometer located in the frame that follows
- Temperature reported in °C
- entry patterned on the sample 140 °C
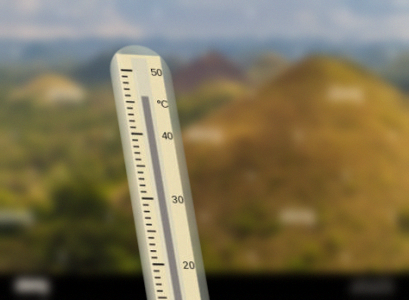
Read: 46 °C
